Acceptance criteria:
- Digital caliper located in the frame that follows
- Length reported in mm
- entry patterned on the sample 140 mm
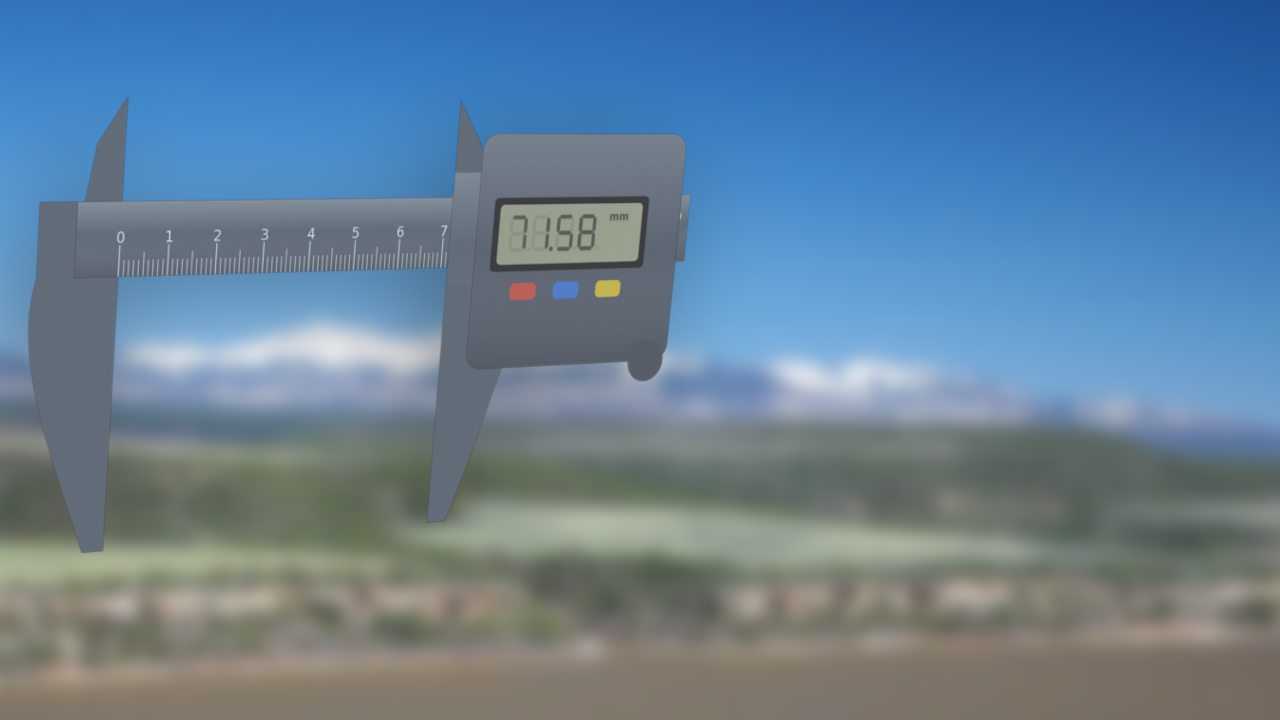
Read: 71.58 mm
